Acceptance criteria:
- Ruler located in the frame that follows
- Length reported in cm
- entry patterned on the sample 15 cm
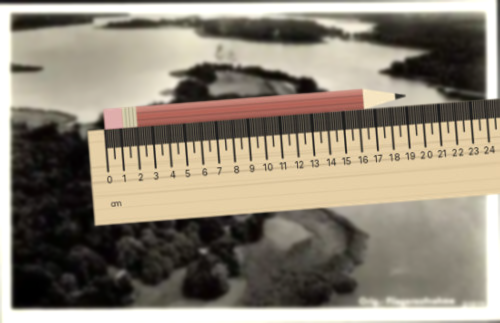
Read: 19 cm
